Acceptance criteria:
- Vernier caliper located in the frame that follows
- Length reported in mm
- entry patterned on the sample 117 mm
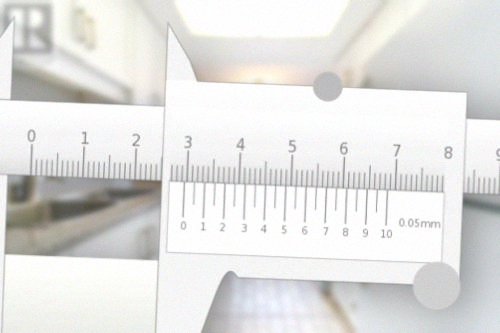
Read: 29.5 mm
